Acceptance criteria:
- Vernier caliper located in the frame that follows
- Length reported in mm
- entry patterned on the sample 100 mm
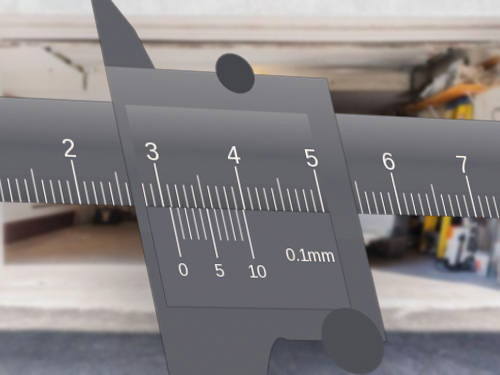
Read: 30.8 mm
